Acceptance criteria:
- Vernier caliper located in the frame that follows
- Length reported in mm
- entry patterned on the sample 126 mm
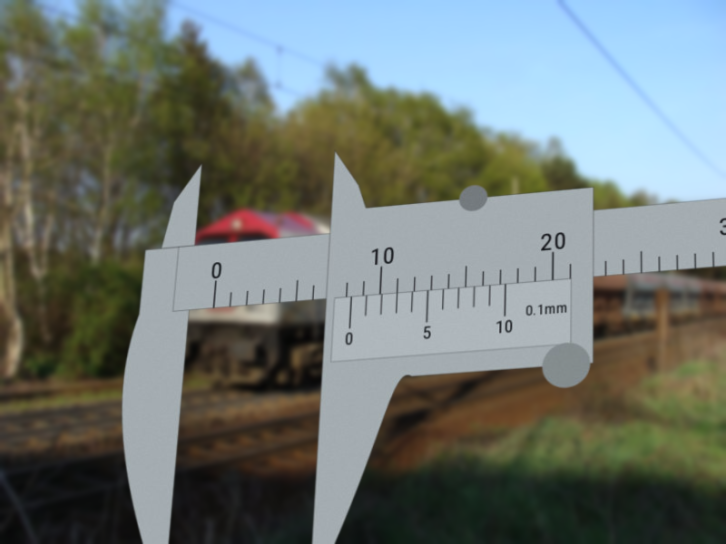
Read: 8.3 mm
